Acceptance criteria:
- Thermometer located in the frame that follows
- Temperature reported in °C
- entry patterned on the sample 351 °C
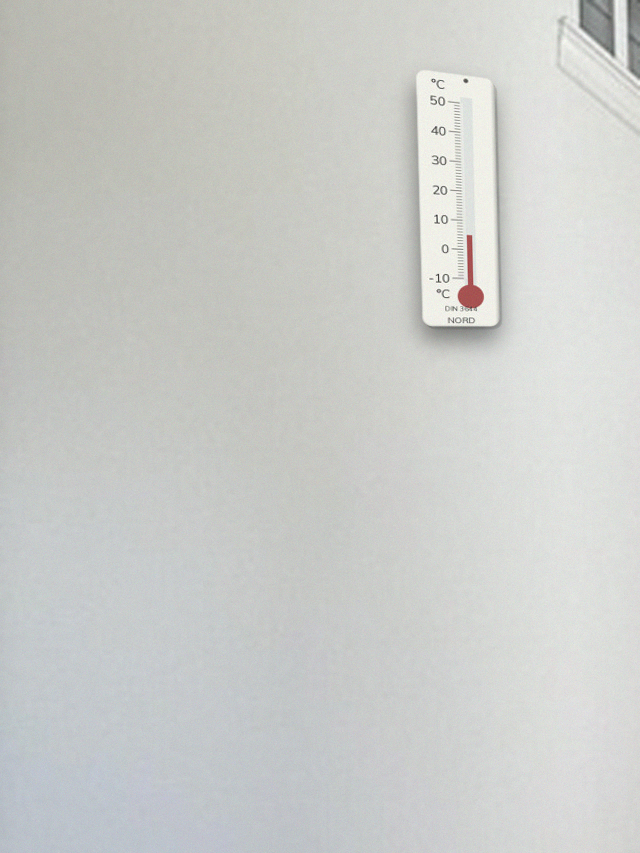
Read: 5 °C
